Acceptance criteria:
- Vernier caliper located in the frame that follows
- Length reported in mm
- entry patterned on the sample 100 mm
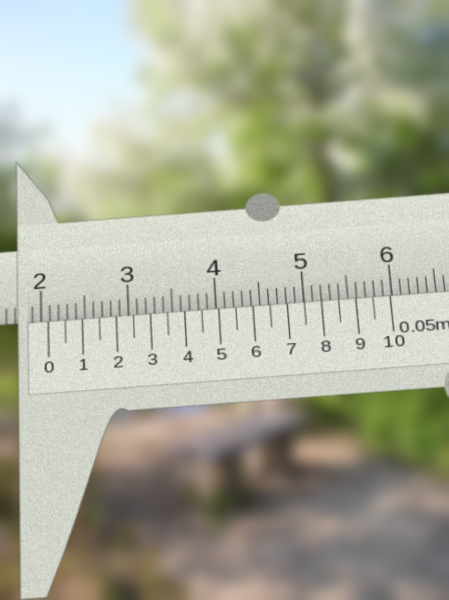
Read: 20.8 mm
